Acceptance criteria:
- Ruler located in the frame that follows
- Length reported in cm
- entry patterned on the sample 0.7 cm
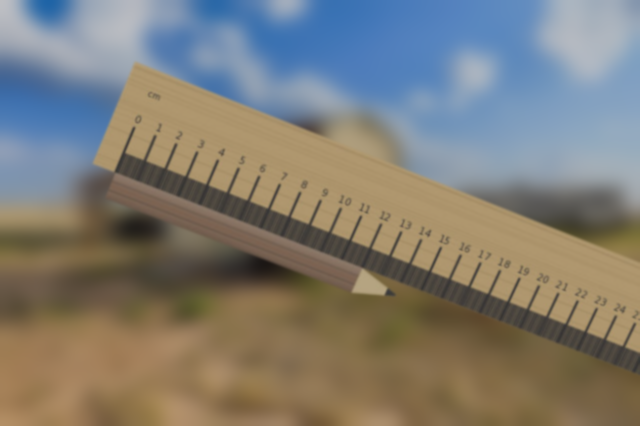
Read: 14 cm
